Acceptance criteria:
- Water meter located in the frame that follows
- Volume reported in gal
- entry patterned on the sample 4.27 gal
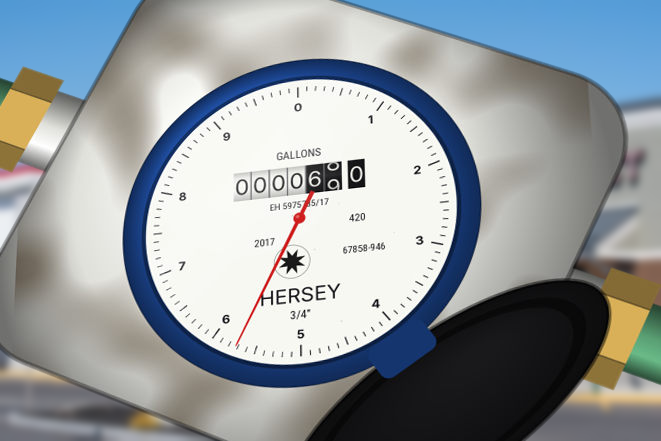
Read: 685.7 gal
